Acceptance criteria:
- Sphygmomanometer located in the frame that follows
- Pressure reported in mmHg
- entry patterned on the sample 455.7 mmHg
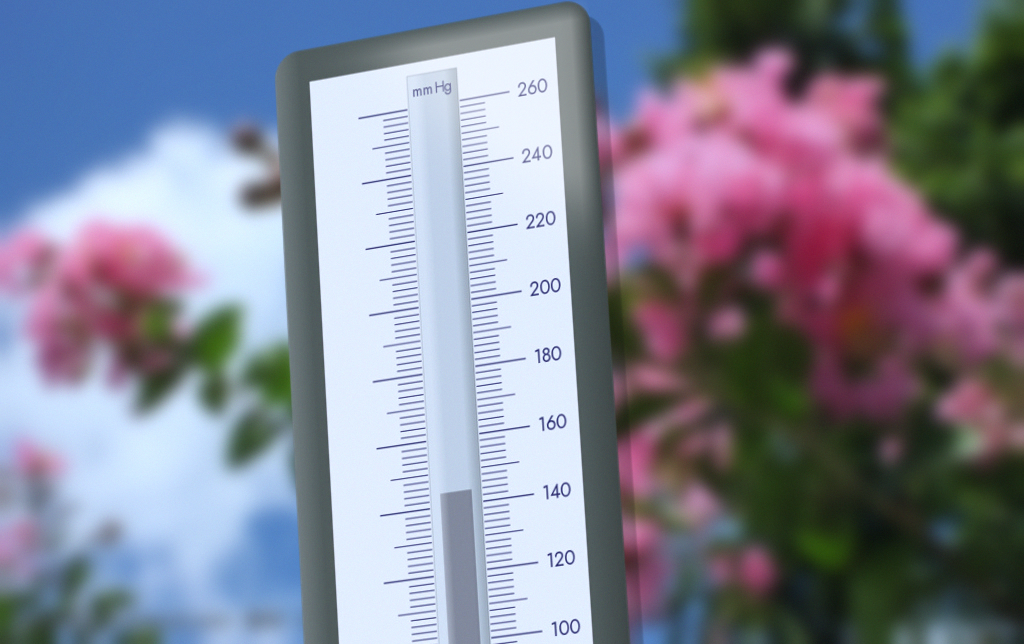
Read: 144 mmHg
